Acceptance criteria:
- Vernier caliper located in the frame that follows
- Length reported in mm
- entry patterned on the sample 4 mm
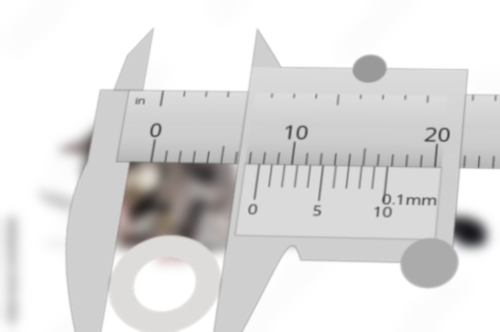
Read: 7.7 mm
